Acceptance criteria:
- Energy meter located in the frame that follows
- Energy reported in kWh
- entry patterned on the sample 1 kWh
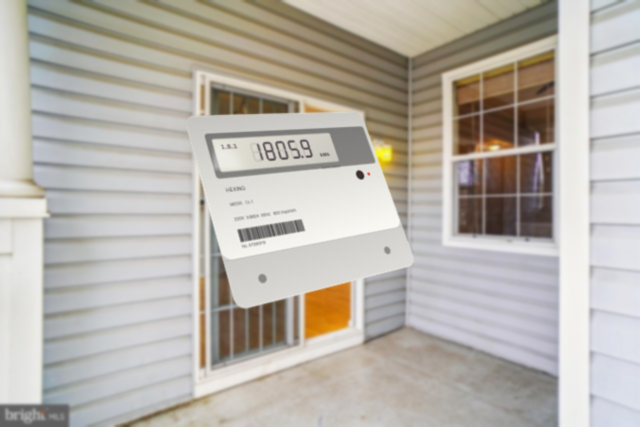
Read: 1805.9 kWh
